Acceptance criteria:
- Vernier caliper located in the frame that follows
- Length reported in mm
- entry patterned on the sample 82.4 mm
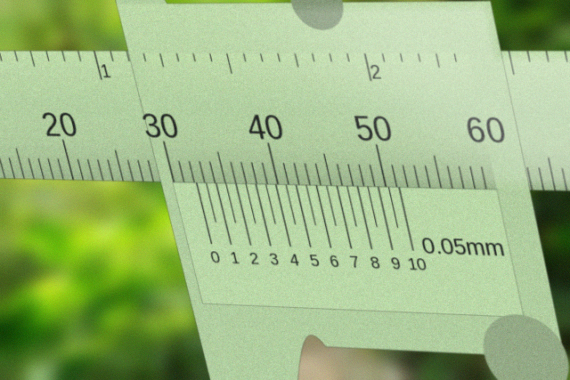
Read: 32.2 mm
